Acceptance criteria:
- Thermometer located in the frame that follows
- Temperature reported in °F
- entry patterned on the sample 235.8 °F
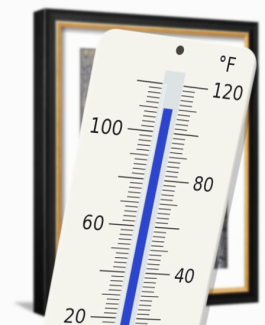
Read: 110 °F
